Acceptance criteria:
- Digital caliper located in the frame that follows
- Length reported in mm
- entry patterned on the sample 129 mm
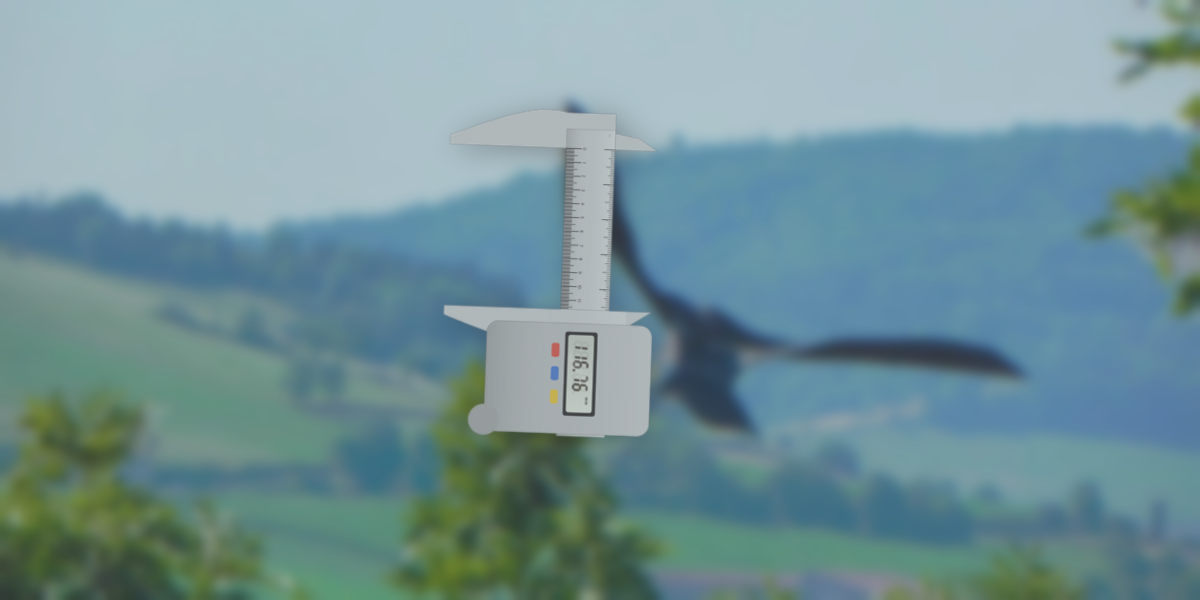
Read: 116.76 mm
